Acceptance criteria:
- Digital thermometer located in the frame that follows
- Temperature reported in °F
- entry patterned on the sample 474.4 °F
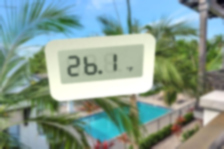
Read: 26.1 °F
